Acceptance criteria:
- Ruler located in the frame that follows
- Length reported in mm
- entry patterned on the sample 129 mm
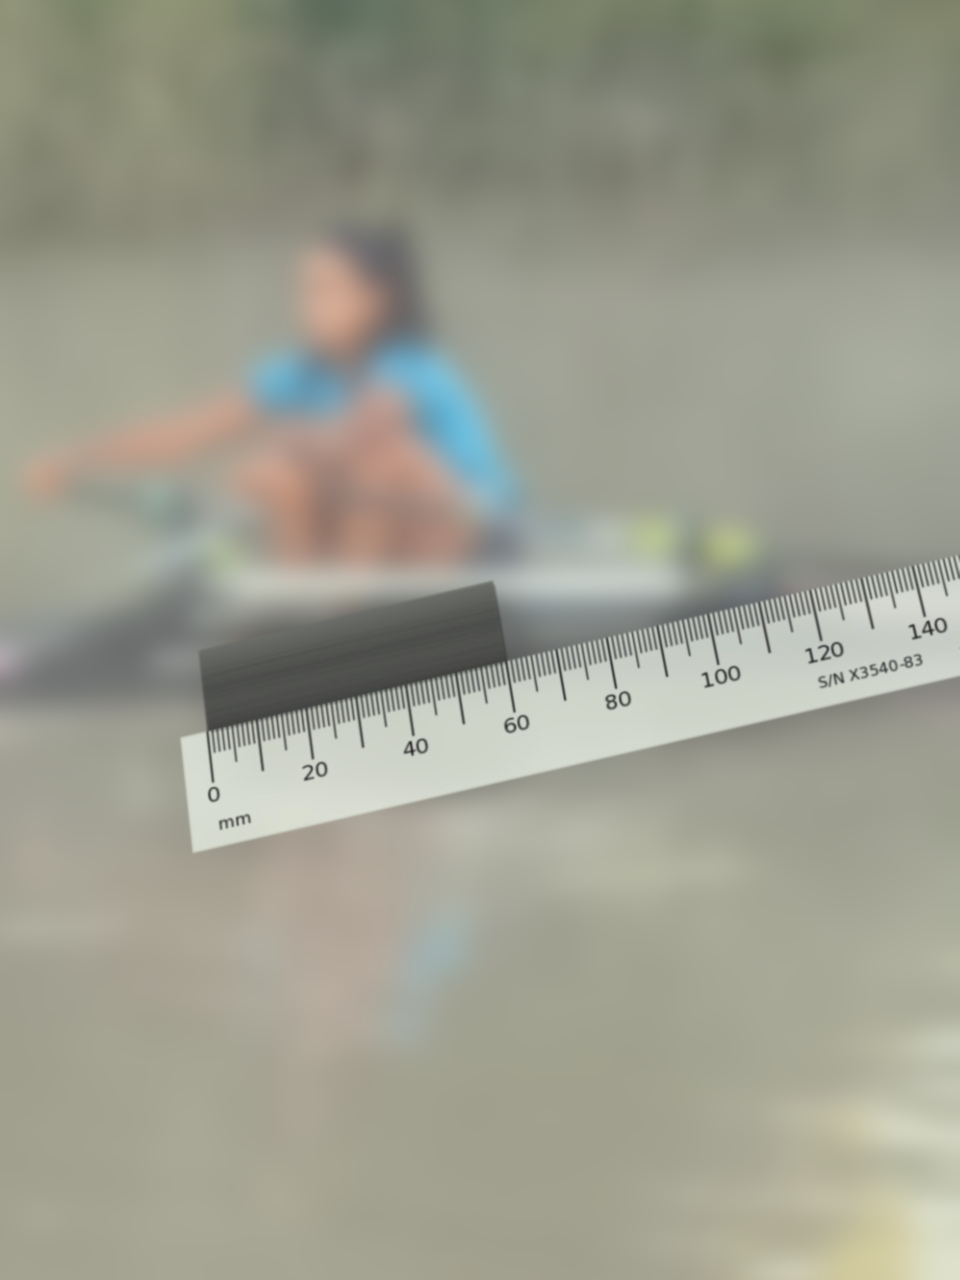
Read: 60 mm
